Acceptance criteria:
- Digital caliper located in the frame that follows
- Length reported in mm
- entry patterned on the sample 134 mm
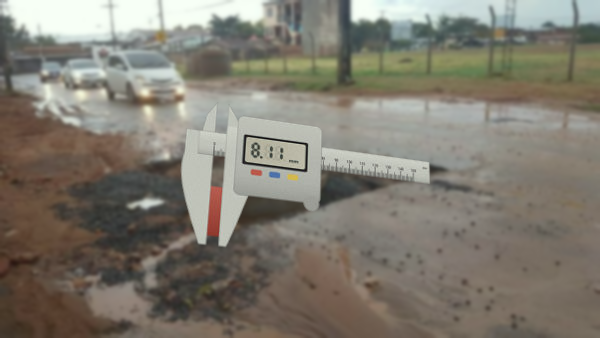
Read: 8.11 mm
